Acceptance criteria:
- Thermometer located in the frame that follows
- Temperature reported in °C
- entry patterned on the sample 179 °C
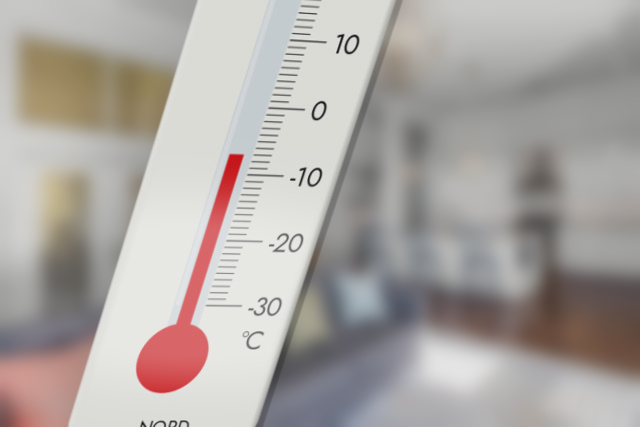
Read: -7 °C
